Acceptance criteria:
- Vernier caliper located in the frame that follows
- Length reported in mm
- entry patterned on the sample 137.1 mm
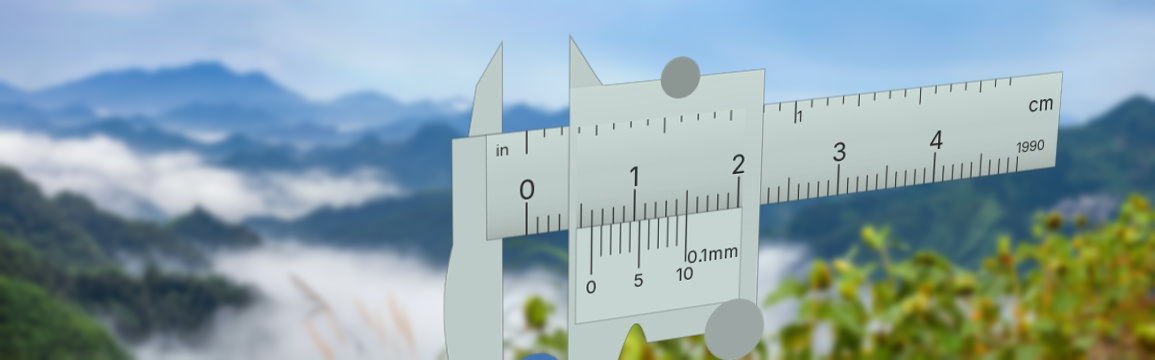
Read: 6.0 mm
